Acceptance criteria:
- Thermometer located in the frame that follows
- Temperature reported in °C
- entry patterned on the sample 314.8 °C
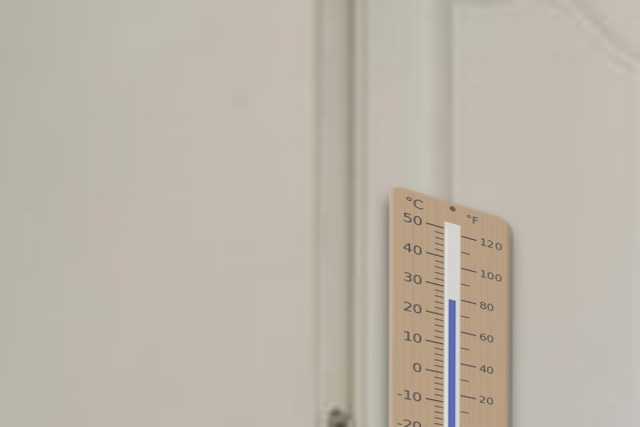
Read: 26 °C
